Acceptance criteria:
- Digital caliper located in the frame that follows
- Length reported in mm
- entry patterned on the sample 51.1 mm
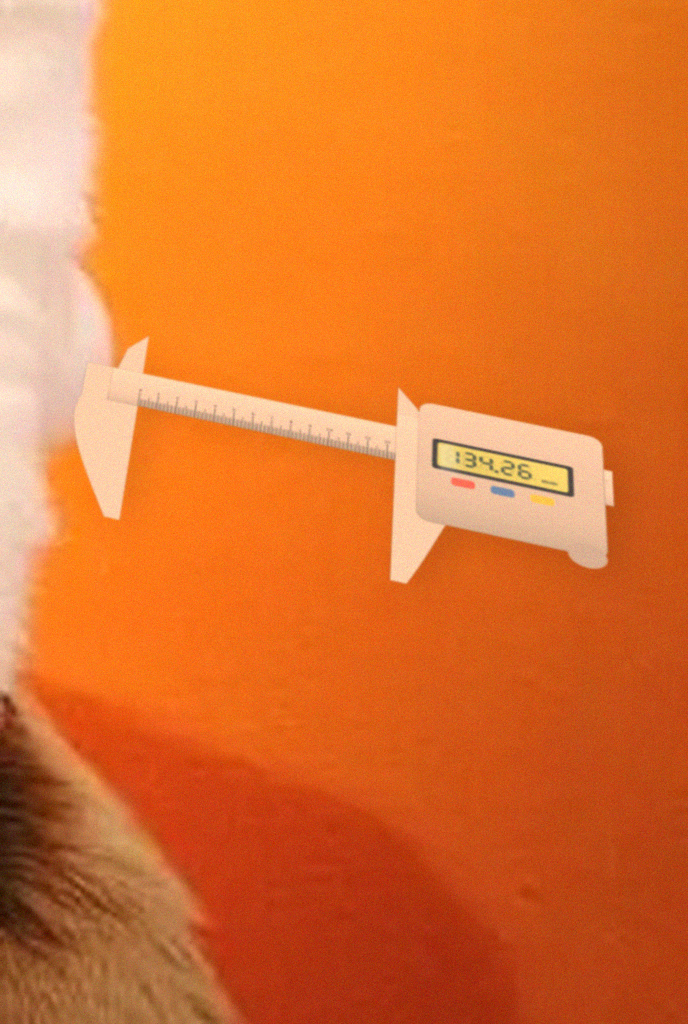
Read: 134.26 mm
